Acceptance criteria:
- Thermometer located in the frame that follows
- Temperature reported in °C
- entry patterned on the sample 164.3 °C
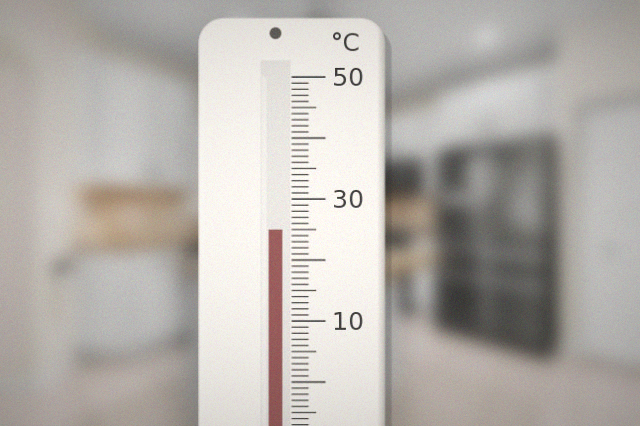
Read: 25 °C
